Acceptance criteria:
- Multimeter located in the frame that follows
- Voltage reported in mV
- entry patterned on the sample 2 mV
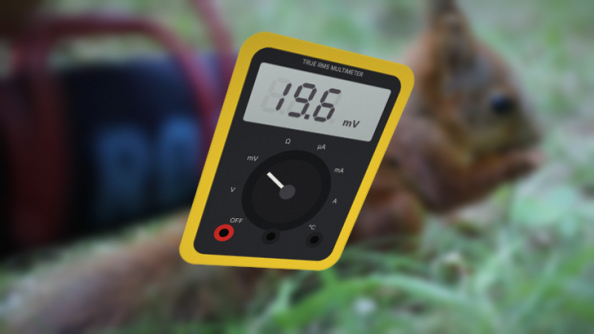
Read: 19.6 mV
